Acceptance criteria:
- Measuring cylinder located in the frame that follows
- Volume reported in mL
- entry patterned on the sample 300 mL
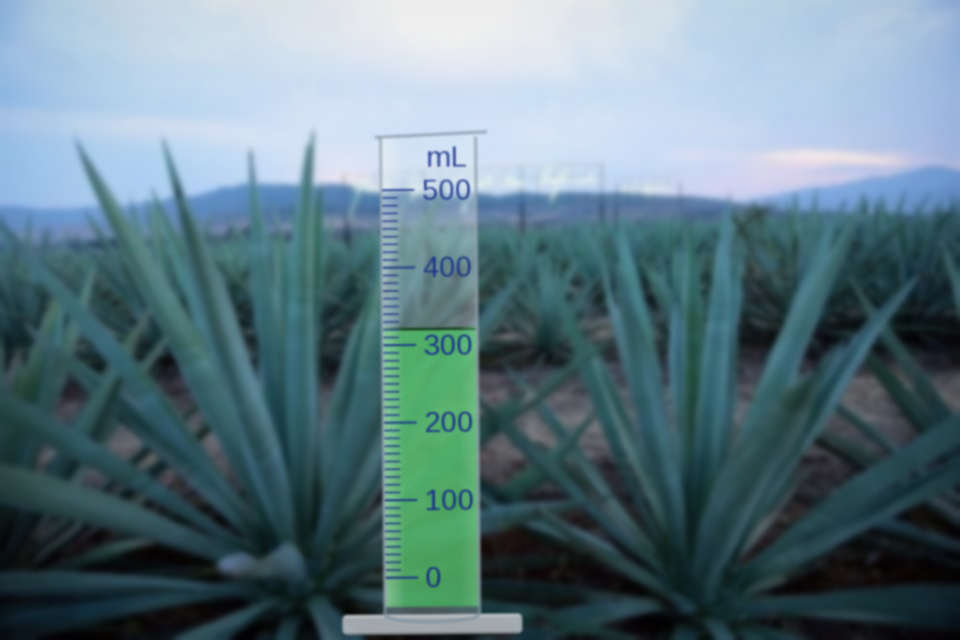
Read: 320 mL
